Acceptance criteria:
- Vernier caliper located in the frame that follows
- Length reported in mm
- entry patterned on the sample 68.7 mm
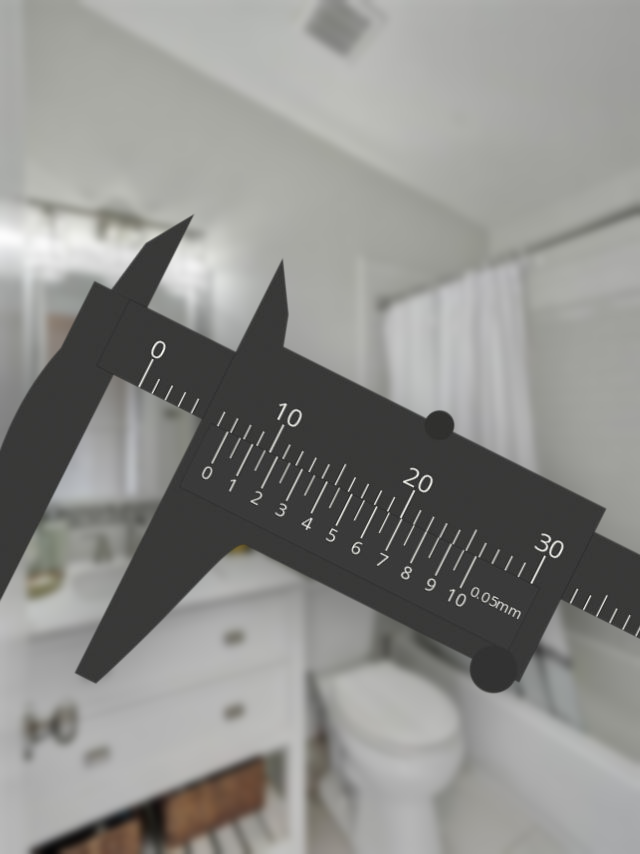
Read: 6.8 mm
